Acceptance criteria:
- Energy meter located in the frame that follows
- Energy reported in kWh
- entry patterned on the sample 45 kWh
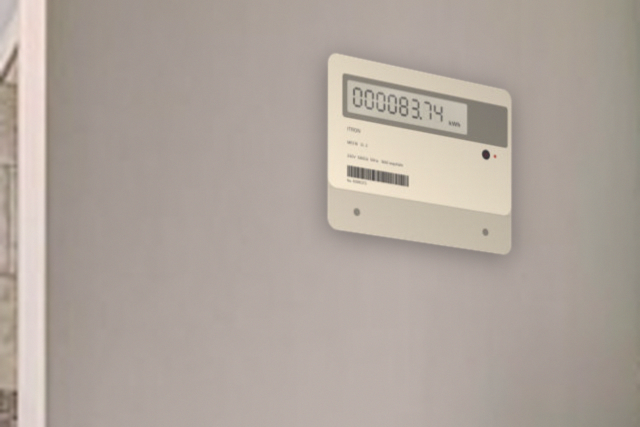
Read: 83.74 kWh
